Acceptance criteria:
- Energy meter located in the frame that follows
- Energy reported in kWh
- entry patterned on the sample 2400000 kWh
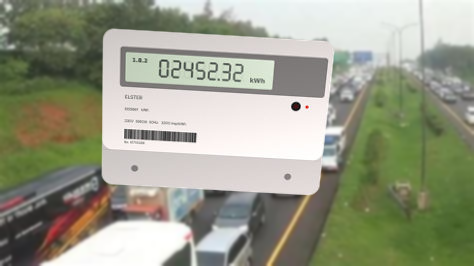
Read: 2452.32 kWh
